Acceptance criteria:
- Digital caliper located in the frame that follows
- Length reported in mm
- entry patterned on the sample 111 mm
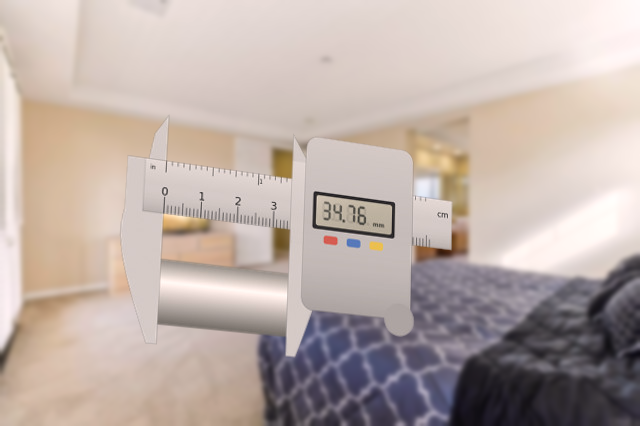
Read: 34.76 mm
